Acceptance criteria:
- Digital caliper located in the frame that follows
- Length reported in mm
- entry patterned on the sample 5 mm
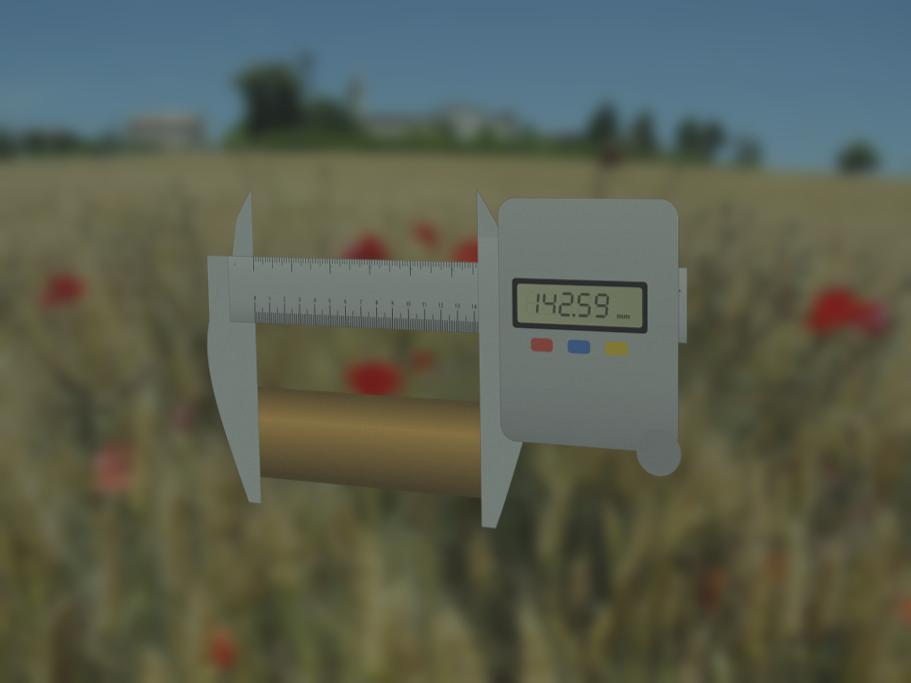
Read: 142.59 mm
